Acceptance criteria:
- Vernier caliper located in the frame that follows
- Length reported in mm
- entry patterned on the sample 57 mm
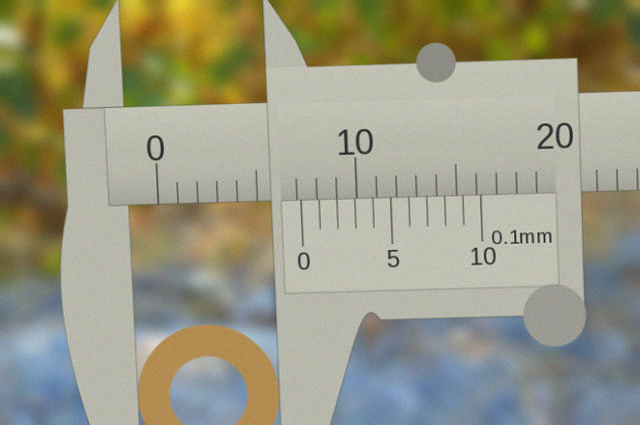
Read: 7.2 mm
